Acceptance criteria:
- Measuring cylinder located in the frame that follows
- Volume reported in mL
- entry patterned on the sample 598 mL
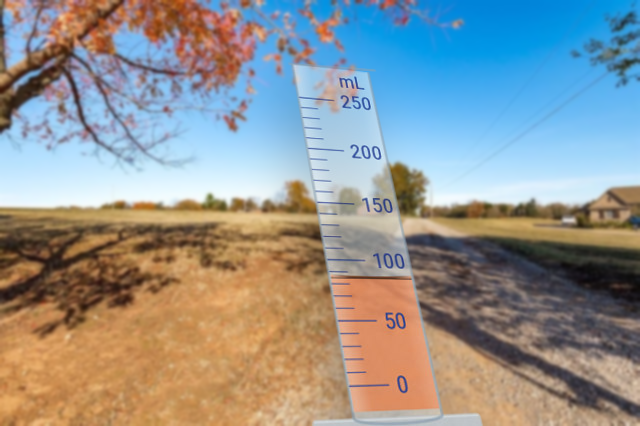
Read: 85 mL
